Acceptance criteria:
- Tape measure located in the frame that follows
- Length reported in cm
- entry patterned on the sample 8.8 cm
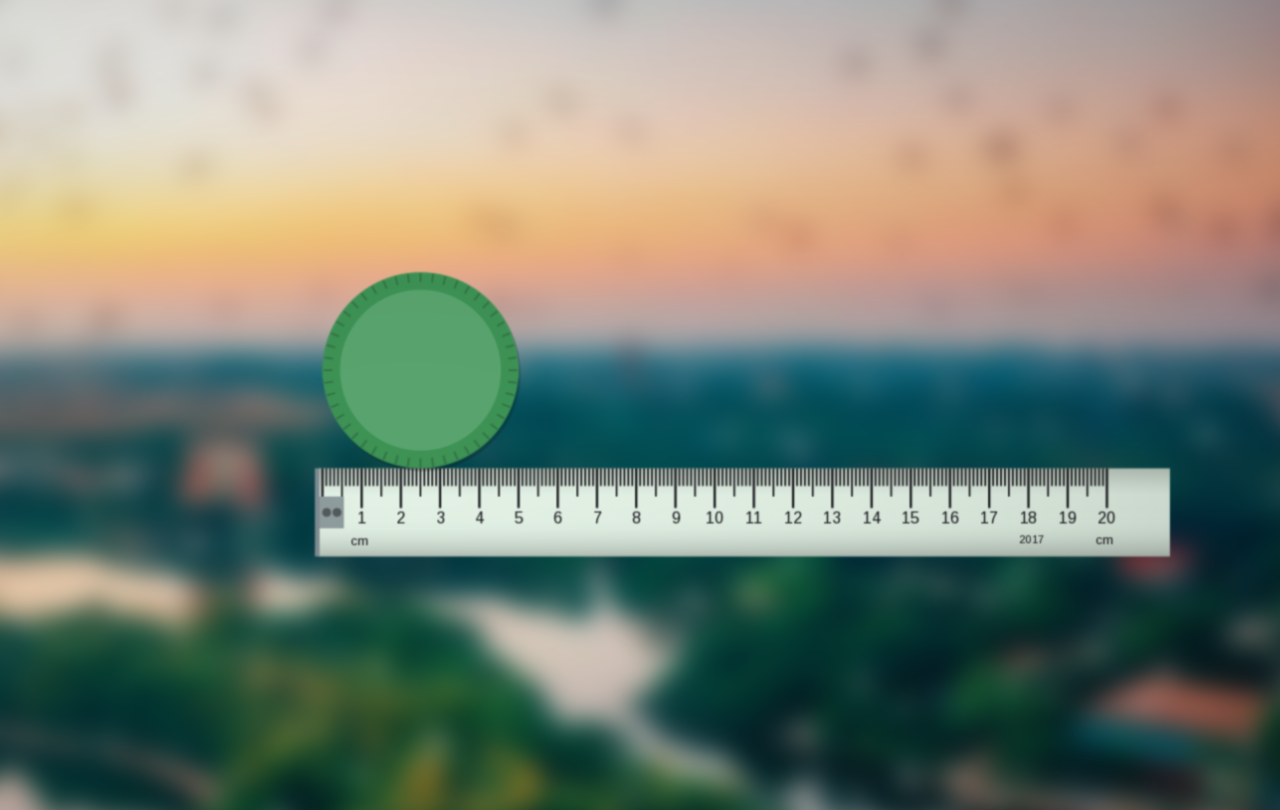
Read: 5 cm
